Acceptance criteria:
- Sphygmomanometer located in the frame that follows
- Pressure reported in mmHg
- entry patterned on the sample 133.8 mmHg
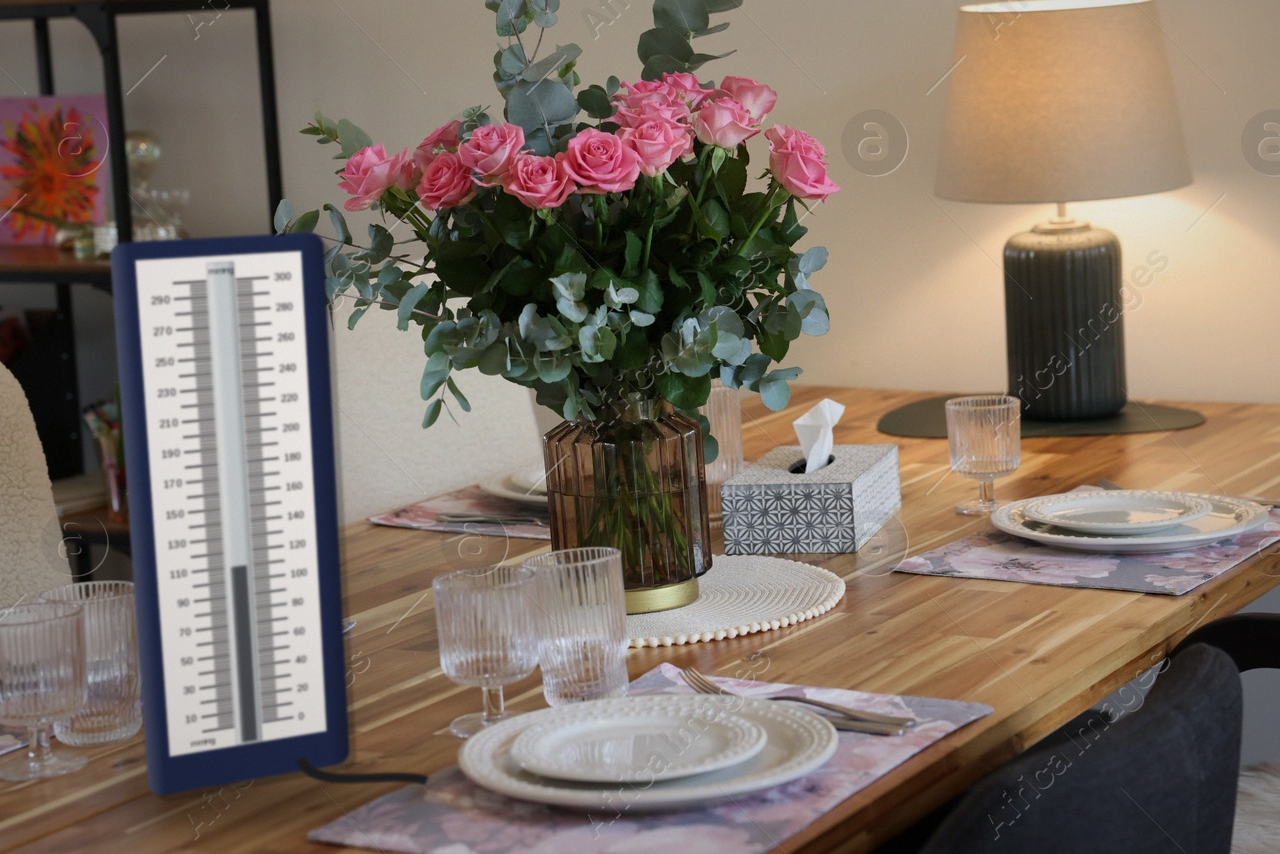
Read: 110 mmHg
